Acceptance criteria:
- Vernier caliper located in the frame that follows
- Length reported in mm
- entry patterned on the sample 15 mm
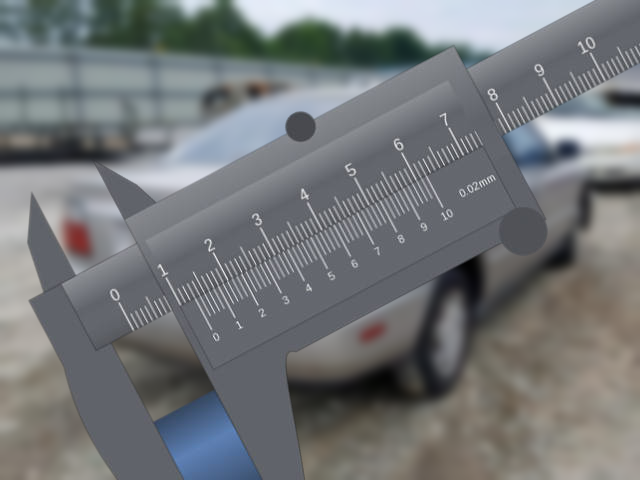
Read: 13.0 mm
